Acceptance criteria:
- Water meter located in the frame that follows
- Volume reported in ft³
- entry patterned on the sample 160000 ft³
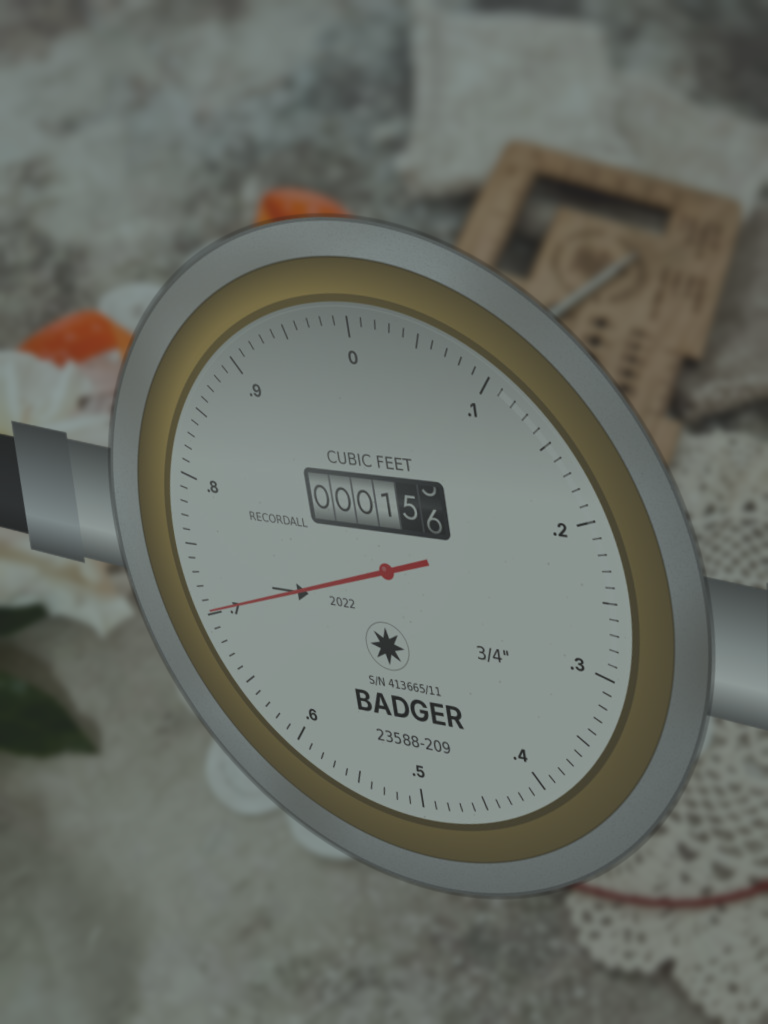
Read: 155.70 ft³
